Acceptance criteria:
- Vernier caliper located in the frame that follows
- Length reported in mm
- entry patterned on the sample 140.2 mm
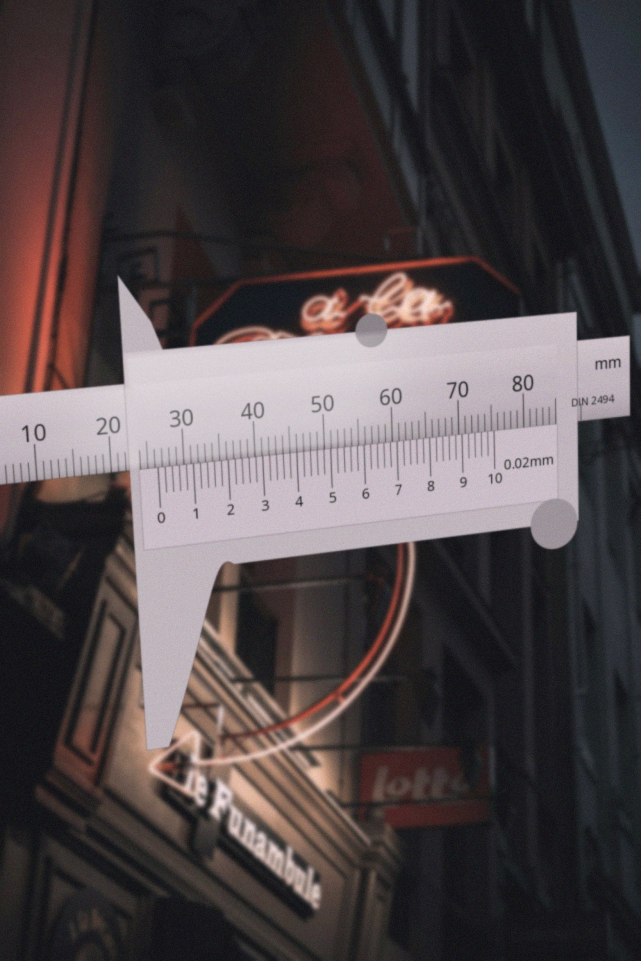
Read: 26.4 mm
